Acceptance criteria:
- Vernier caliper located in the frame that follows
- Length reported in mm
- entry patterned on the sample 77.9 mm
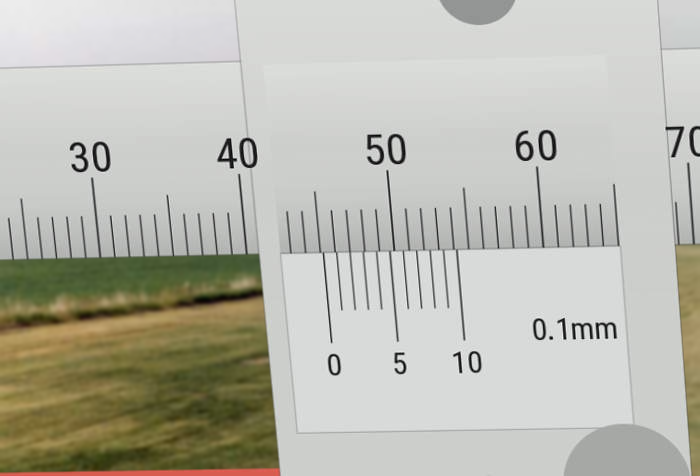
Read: 45.2 mm
